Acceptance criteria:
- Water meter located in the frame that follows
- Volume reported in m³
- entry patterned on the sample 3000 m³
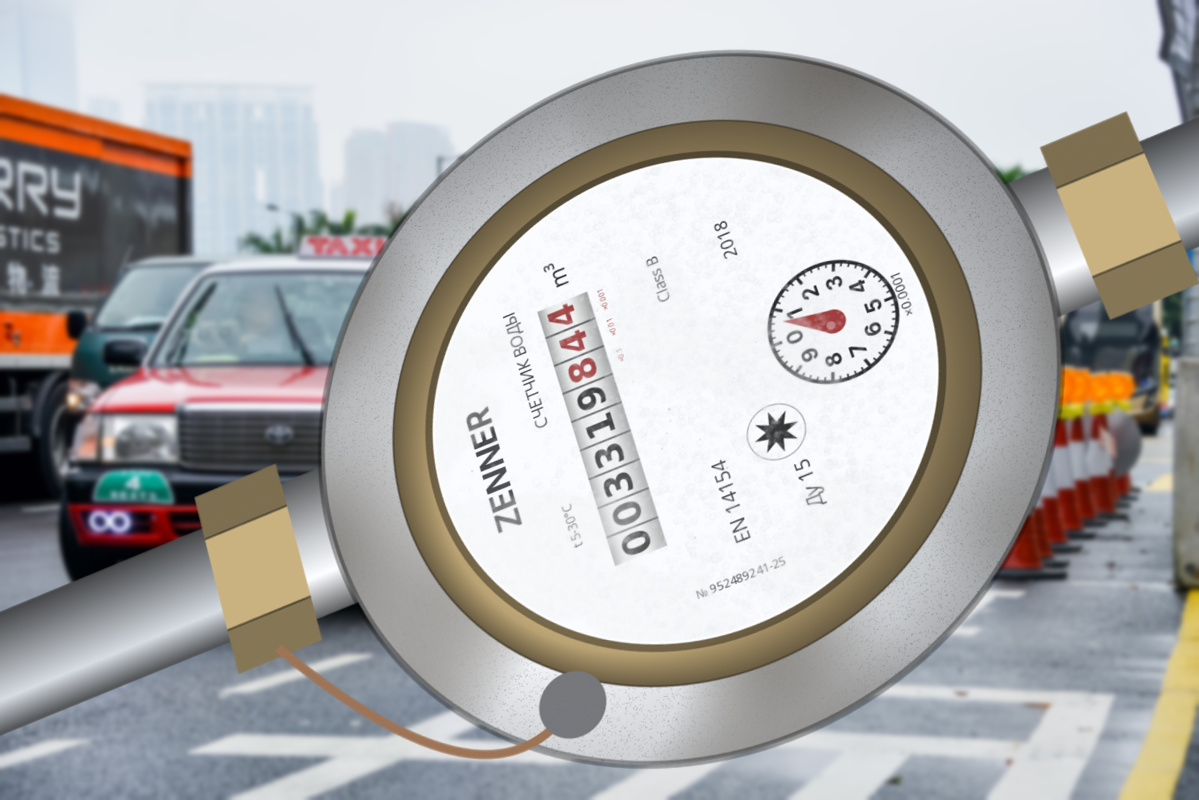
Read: 3319.8440 m³
